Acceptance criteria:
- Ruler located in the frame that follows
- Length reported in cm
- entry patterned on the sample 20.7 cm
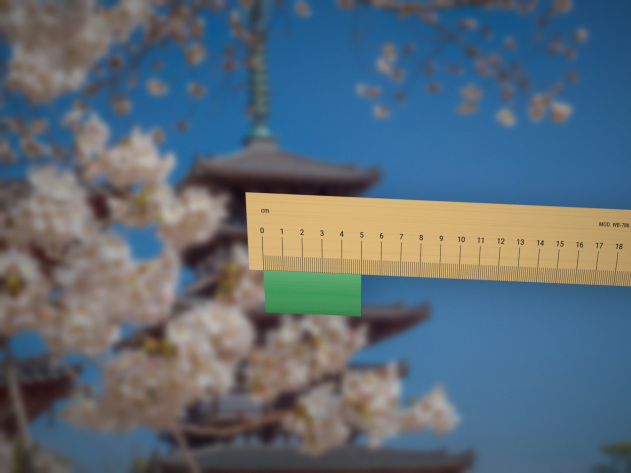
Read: 5 cm
